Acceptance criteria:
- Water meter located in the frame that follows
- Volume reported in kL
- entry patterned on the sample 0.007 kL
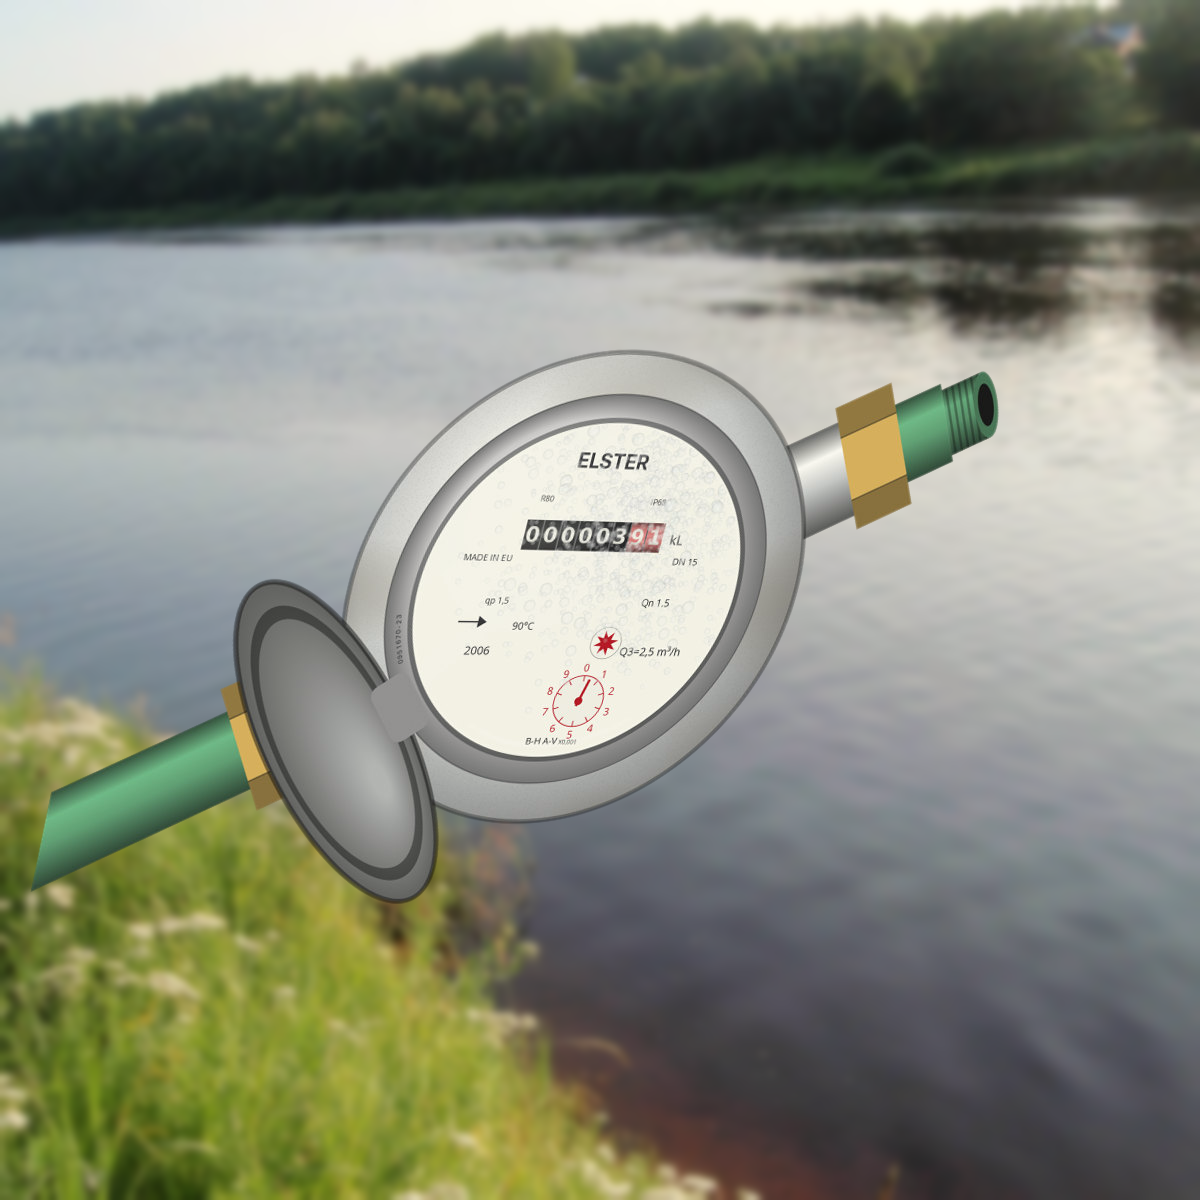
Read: 3.910 kL
